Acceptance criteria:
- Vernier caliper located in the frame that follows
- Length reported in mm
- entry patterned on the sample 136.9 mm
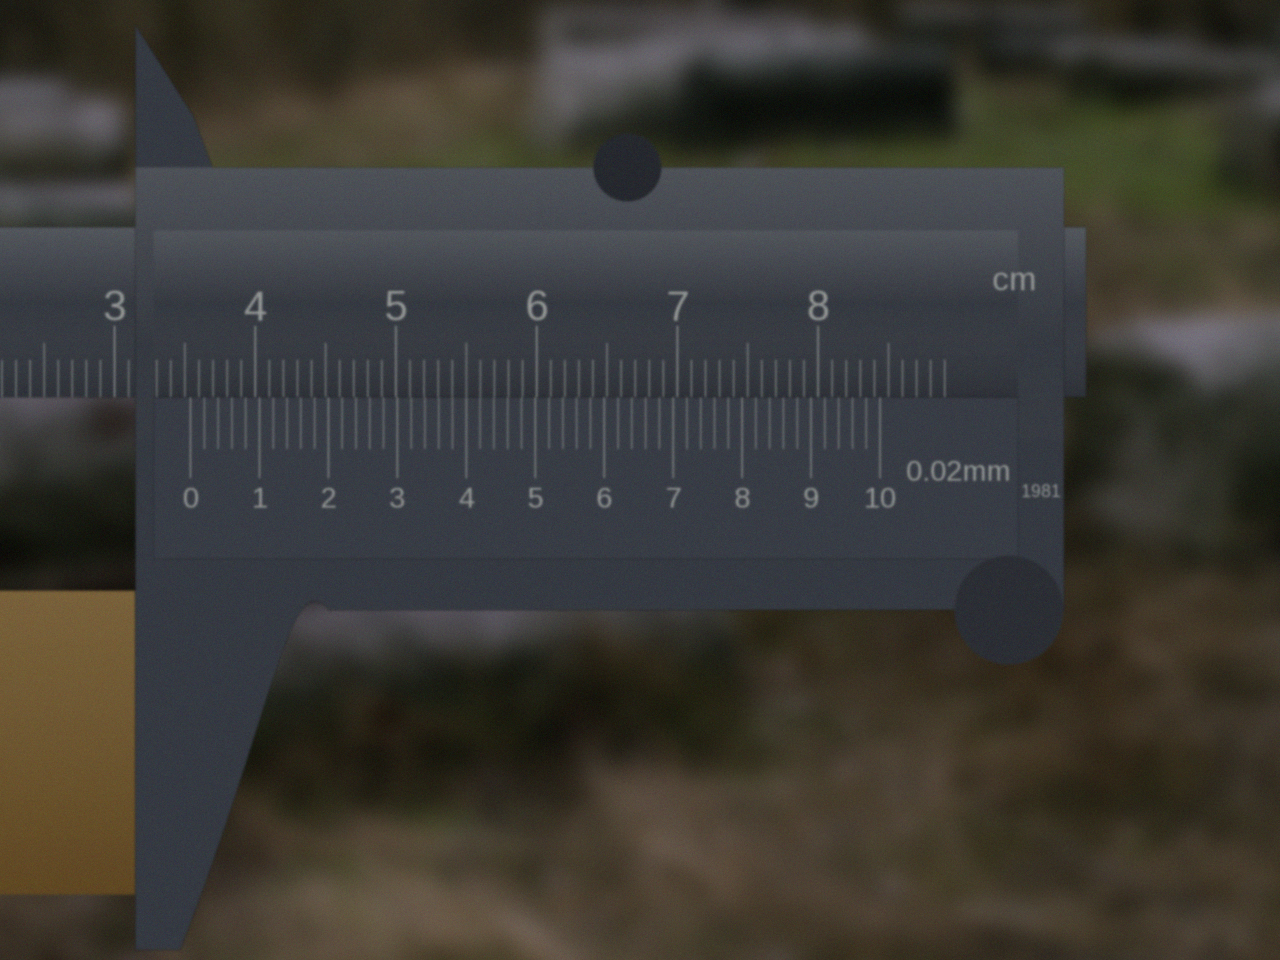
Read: 35.4 mm
